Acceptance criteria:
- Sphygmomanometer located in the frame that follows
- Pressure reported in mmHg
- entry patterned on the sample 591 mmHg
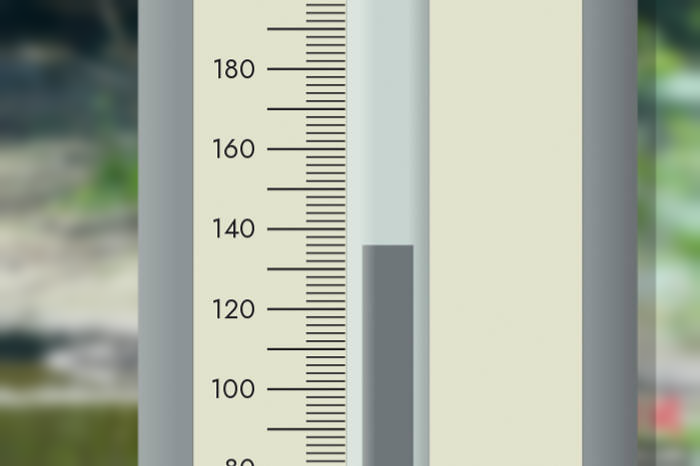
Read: 136 mmHg
